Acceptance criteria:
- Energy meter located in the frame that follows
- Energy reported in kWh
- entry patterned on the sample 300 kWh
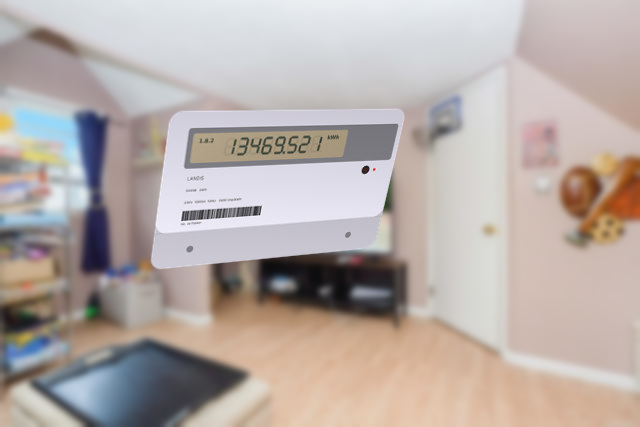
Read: 13469.521 kWh
